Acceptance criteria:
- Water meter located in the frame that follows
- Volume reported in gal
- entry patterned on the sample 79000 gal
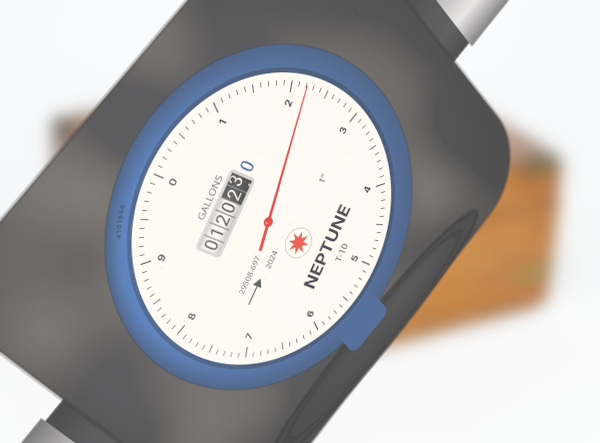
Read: 120232.2 gal
